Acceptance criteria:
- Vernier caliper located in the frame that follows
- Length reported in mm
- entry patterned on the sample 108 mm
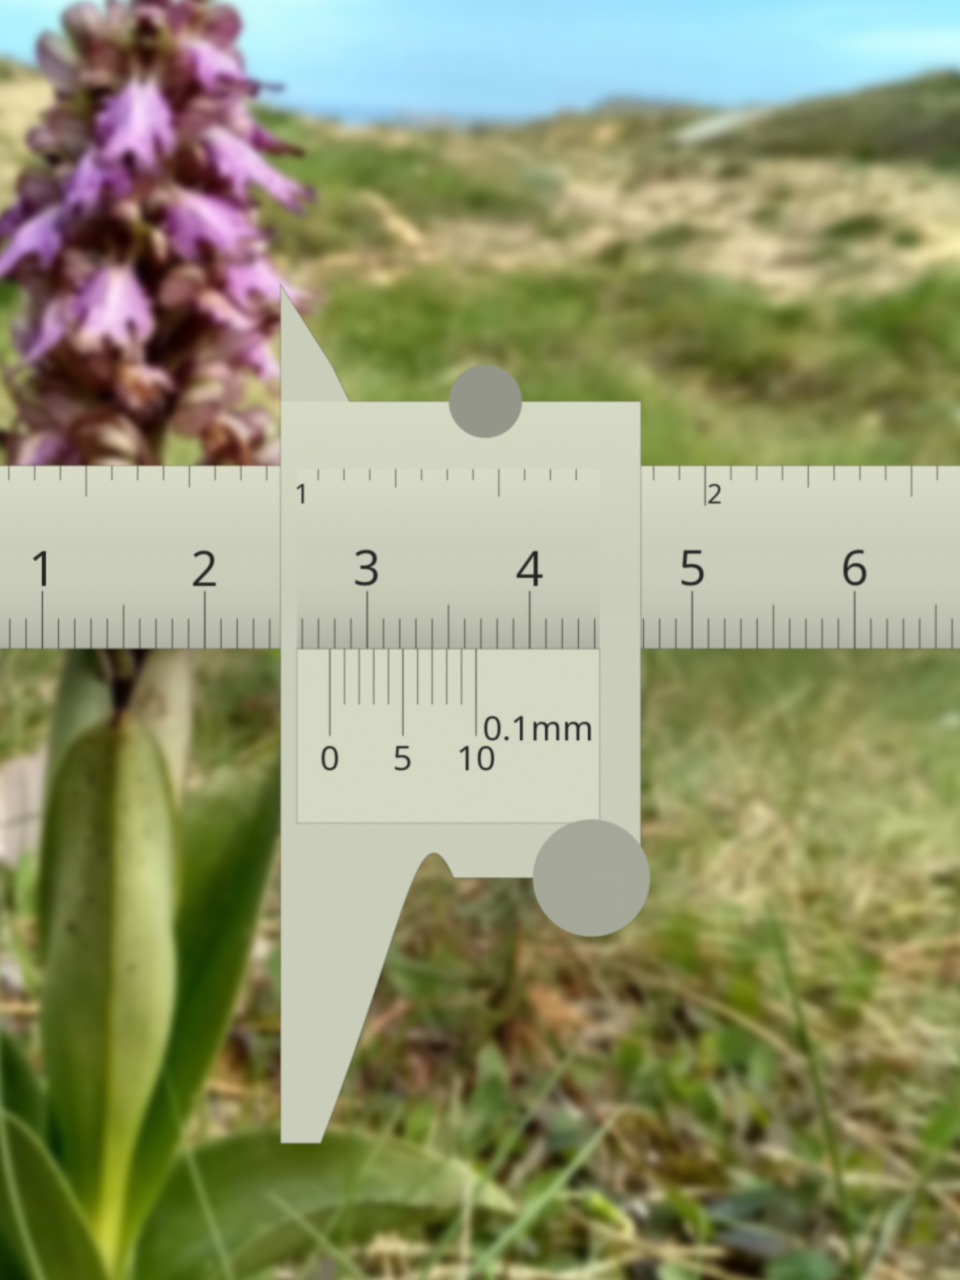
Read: 27.7 mm
